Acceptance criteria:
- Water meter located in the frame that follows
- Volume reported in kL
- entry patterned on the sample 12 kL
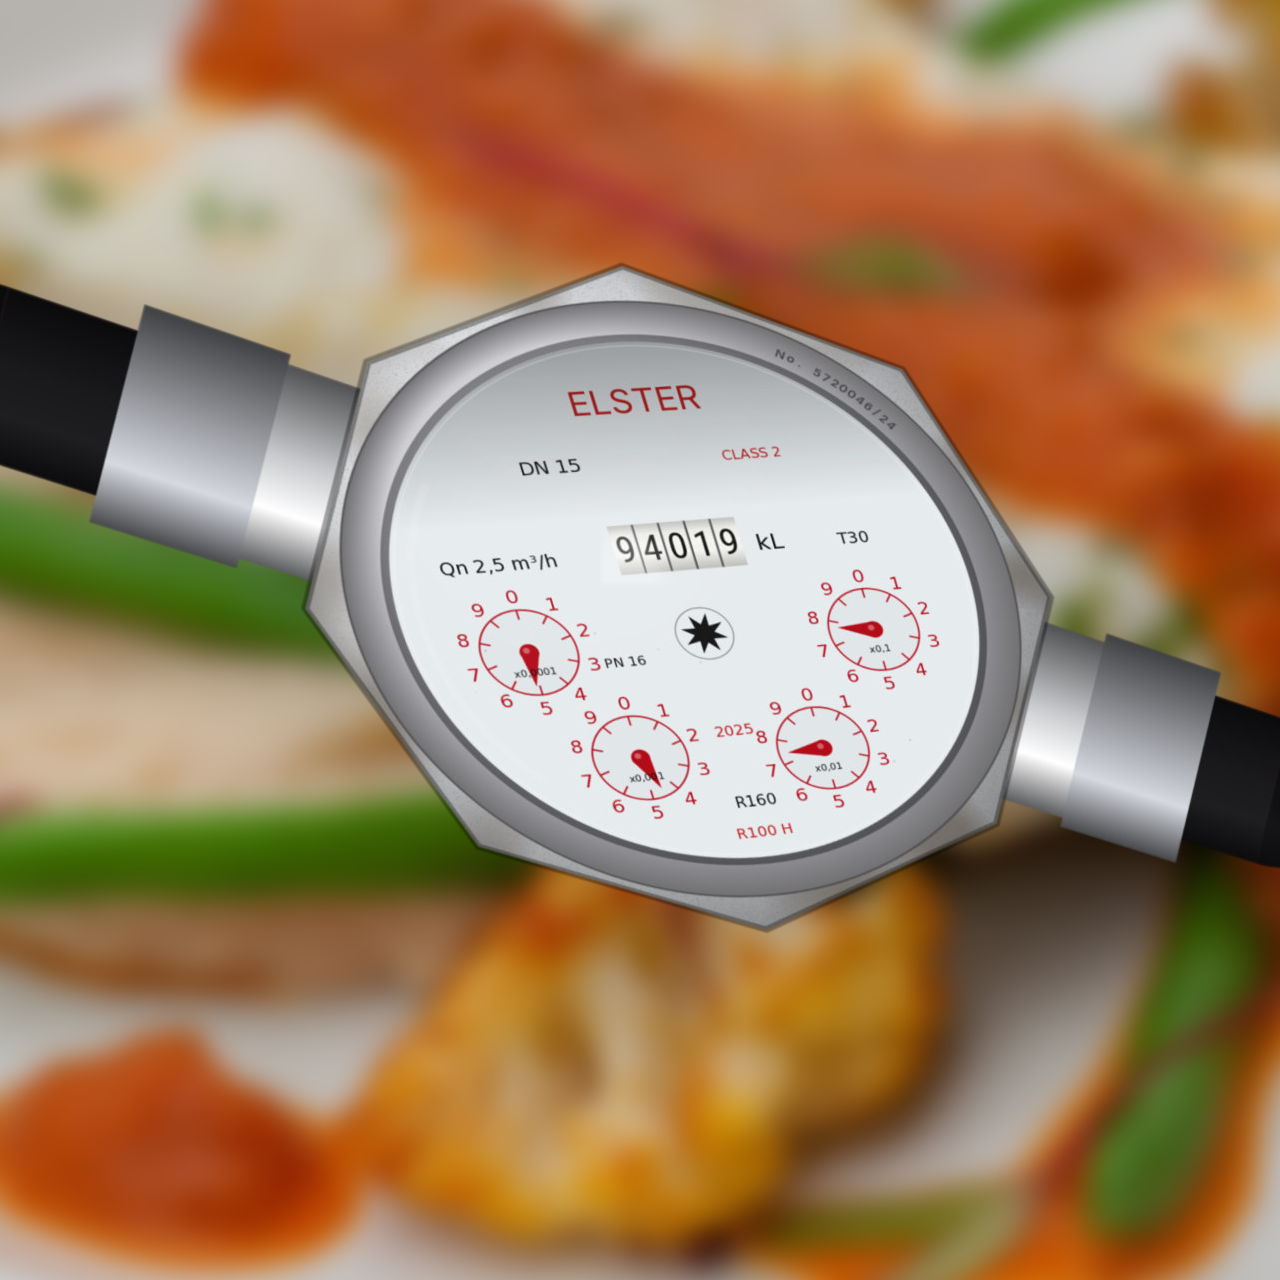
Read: 94019.7745 kL
